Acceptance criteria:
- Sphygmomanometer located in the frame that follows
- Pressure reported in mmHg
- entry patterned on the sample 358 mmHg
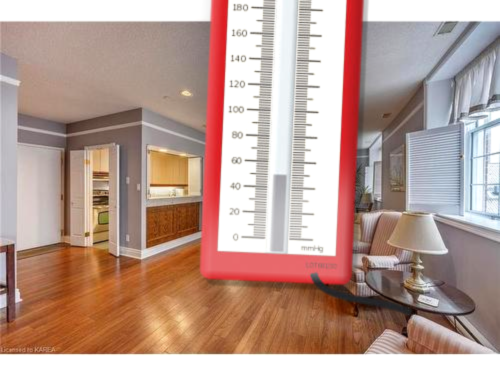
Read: 50 mmHg
